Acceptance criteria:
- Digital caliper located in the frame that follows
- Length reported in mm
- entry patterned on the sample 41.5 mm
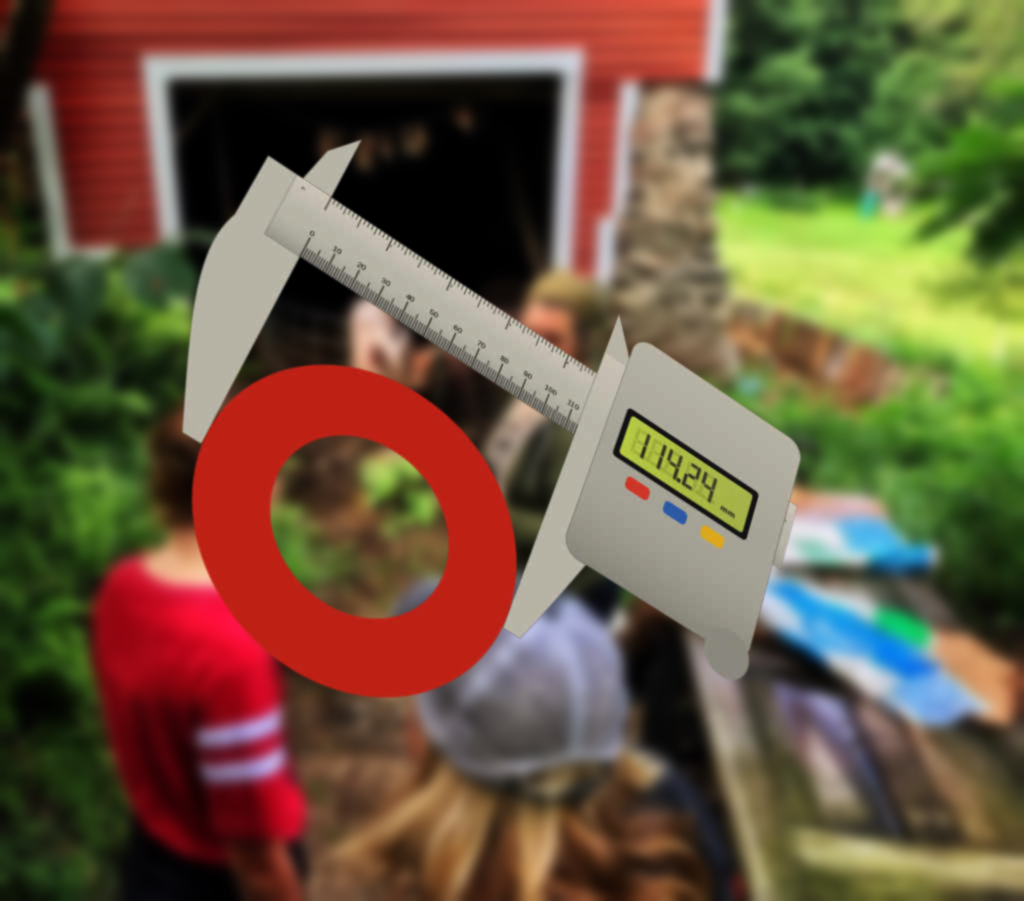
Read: 114.24 mm
